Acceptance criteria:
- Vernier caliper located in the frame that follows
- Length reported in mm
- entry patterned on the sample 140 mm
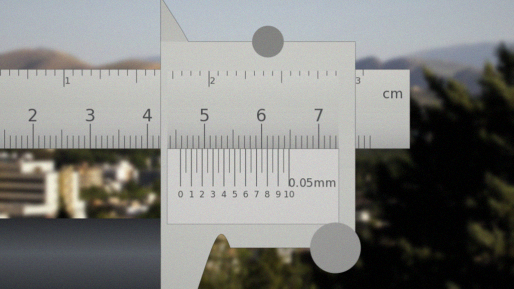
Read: 45.8 mm
